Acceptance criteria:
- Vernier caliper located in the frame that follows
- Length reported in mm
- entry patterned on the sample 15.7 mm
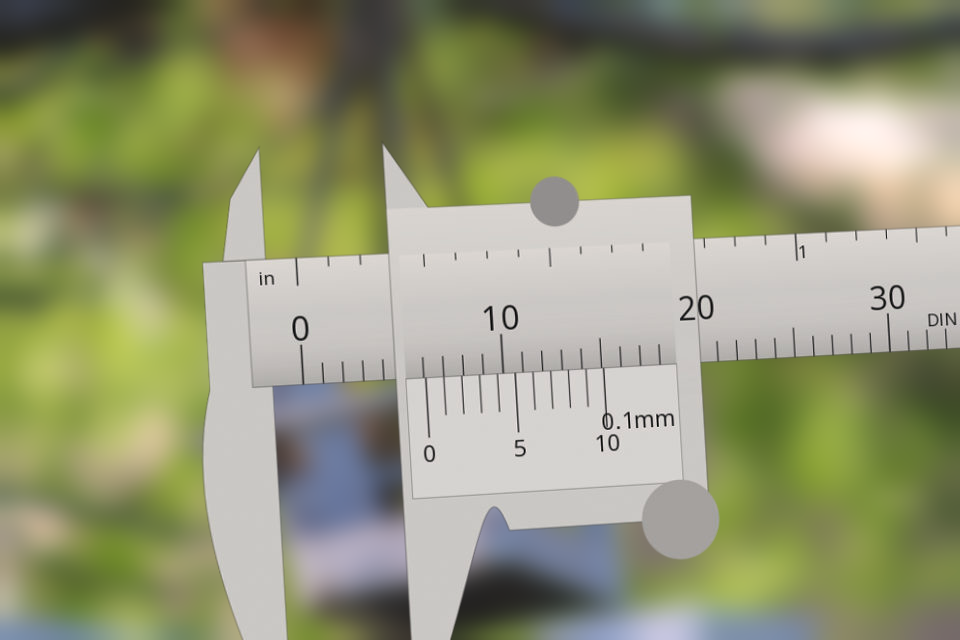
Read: 6.1 mm
